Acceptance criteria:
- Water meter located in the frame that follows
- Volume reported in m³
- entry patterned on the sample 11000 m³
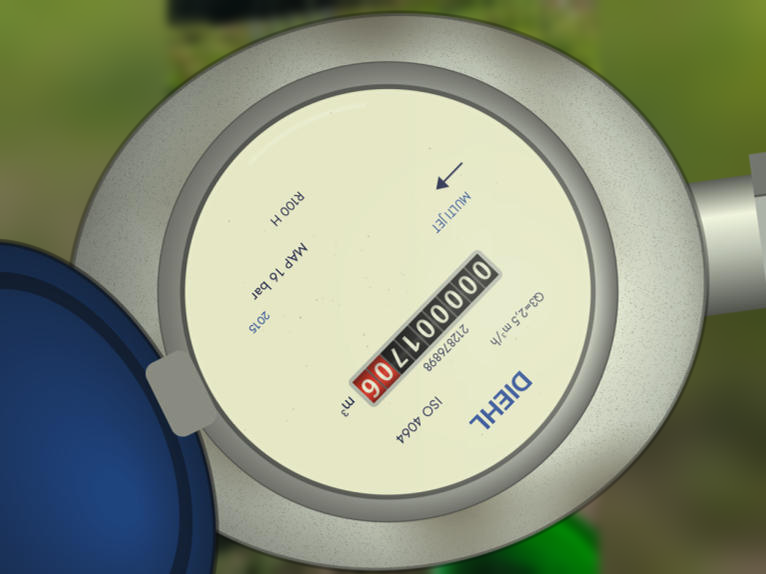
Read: 17.06 m³
